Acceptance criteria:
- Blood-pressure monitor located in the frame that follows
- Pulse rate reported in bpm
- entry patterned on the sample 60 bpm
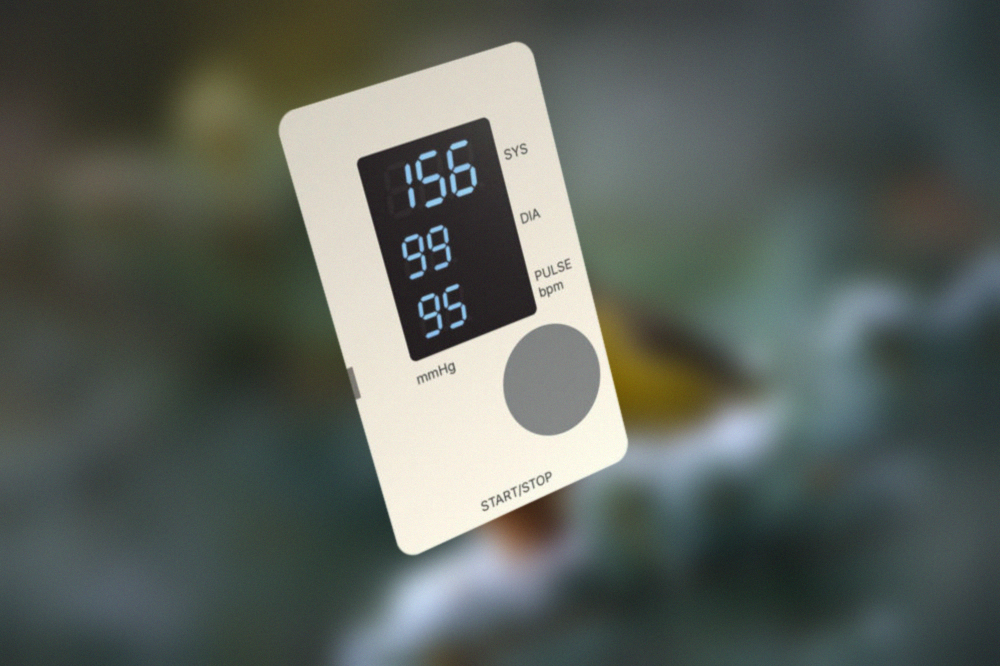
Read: 95 bpm
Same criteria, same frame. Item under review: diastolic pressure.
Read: 99 mmHg
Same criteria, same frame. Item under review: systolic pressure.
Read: 156 mmHg
